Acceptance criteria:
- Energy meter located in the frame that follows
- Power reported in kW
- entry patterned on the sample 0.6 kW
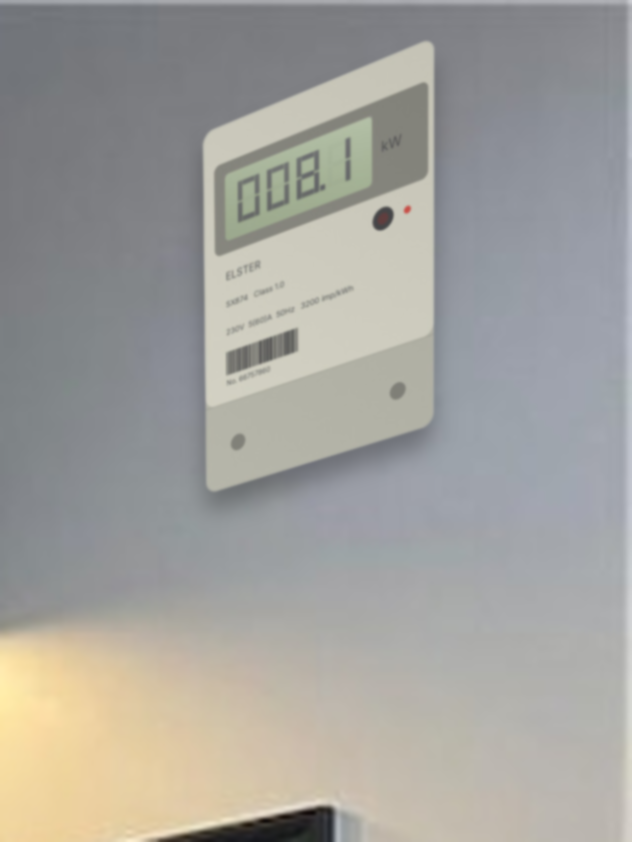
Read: 8.1 kW
